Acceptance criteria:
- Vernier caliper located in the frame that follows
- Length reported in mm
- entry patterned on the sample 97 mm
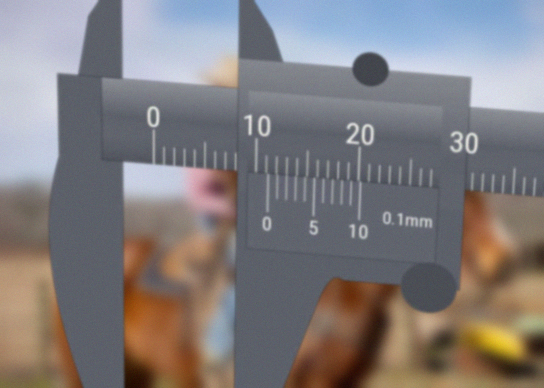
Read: 11.2 mm
